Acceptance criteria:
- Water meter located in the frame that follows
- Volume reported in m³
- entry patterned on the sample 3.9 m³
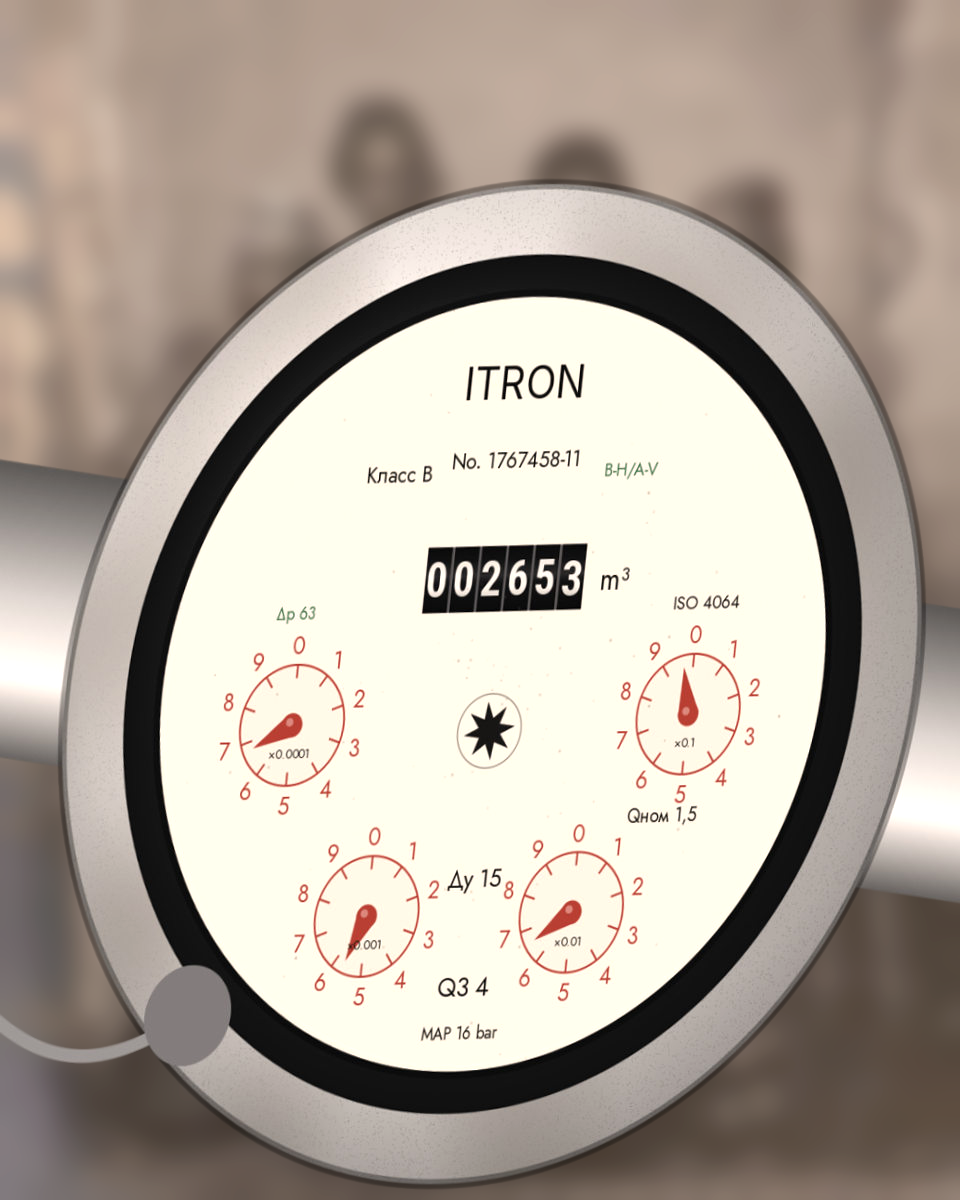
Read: 2652.9656 m³
